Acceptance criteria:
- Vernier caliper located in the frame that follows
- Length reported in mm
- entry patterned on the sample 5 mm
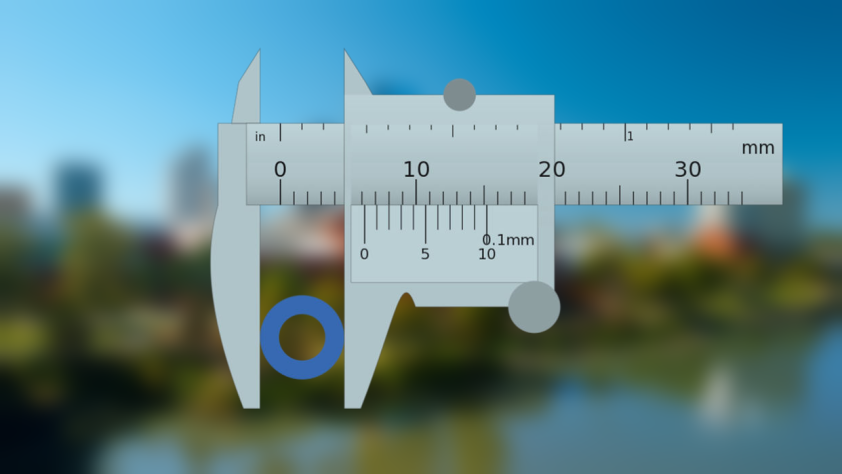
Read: 6.2 mm
